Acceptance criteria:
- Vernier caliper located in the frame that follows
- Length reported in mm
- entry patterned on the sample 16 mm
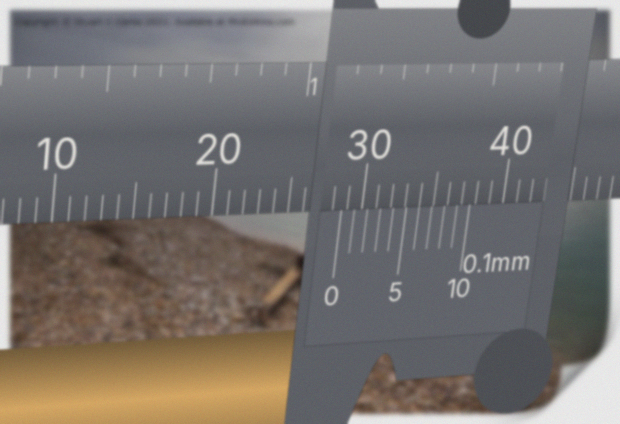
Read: 28.6 mm
